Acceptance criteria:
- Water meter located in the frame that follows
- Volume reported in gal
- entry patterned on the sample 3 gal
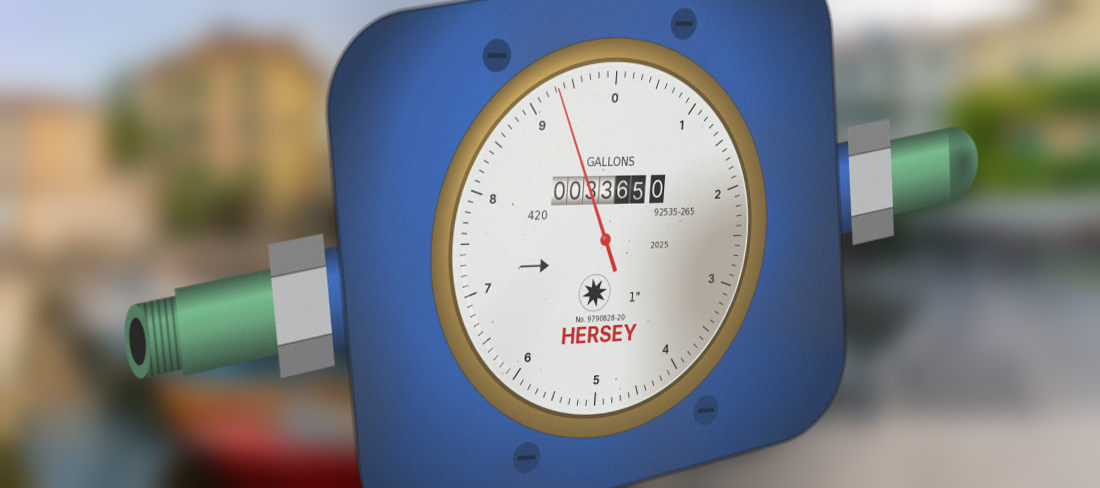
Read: 33649.3 gal
